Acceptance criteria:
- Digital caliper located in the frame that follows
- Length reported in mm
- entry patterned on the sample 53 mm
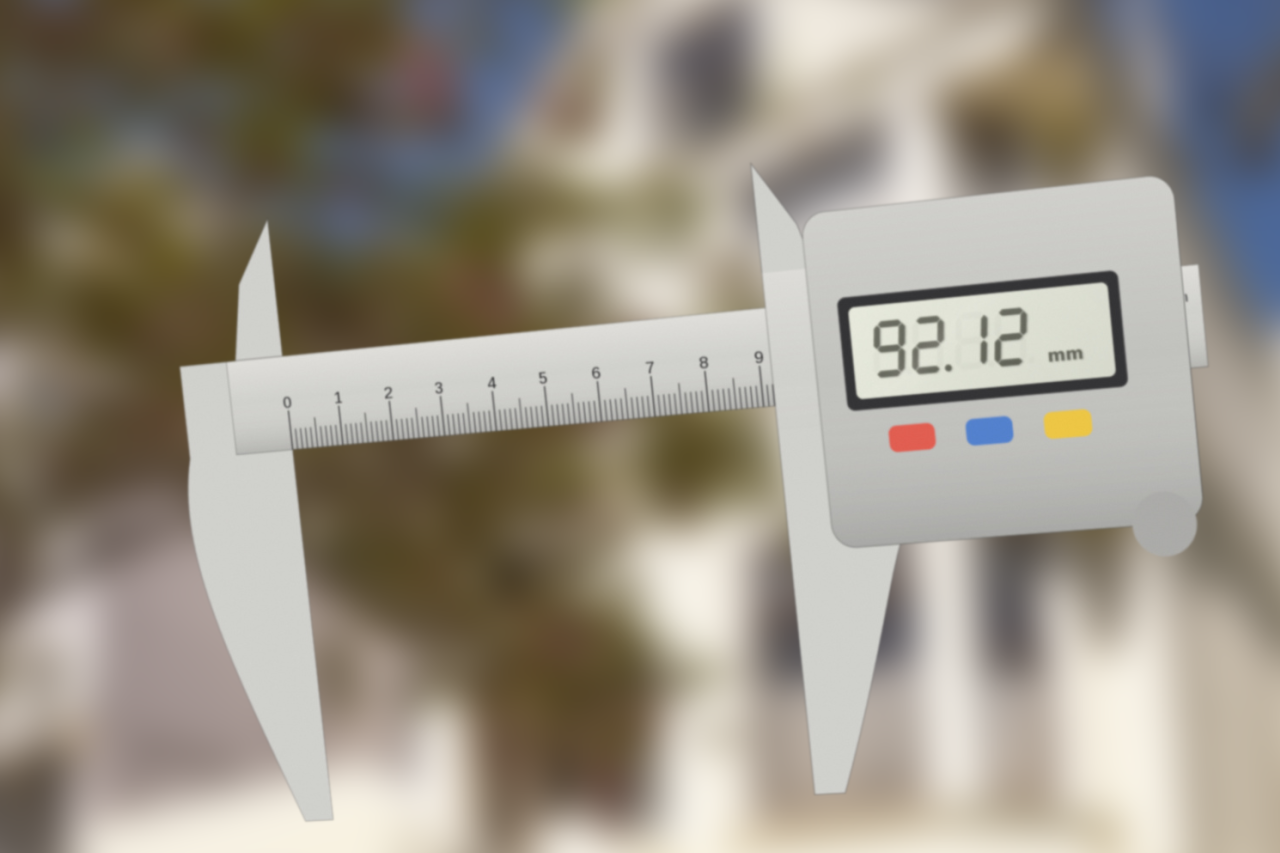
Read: 92.12 mm
